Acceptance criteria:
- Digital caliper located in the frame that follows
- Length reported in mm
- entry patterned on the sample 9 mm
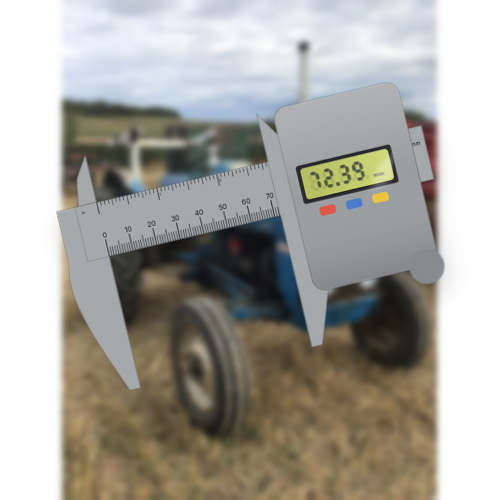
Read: 72.39 mm
